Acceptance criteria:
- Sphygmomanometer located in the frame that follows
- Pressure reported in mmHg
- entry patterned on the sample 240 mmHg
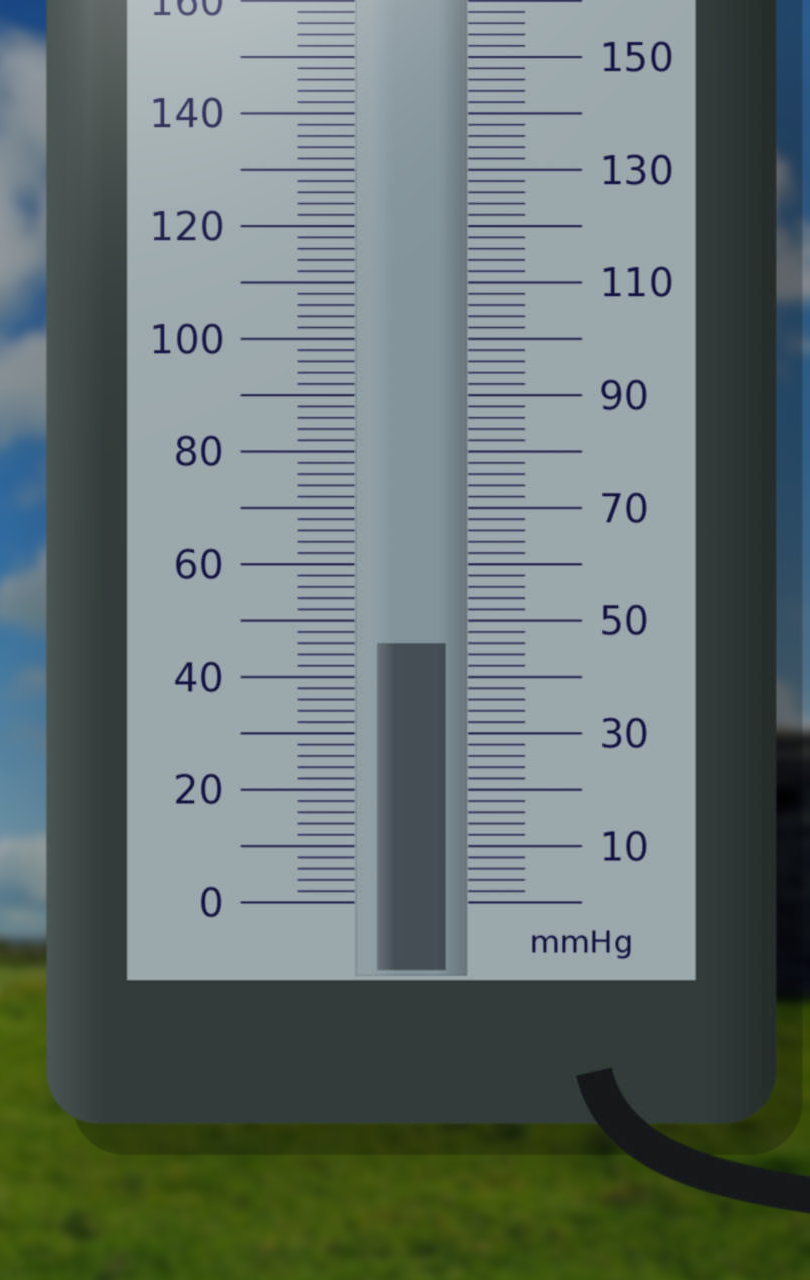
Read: 46 mmHg
